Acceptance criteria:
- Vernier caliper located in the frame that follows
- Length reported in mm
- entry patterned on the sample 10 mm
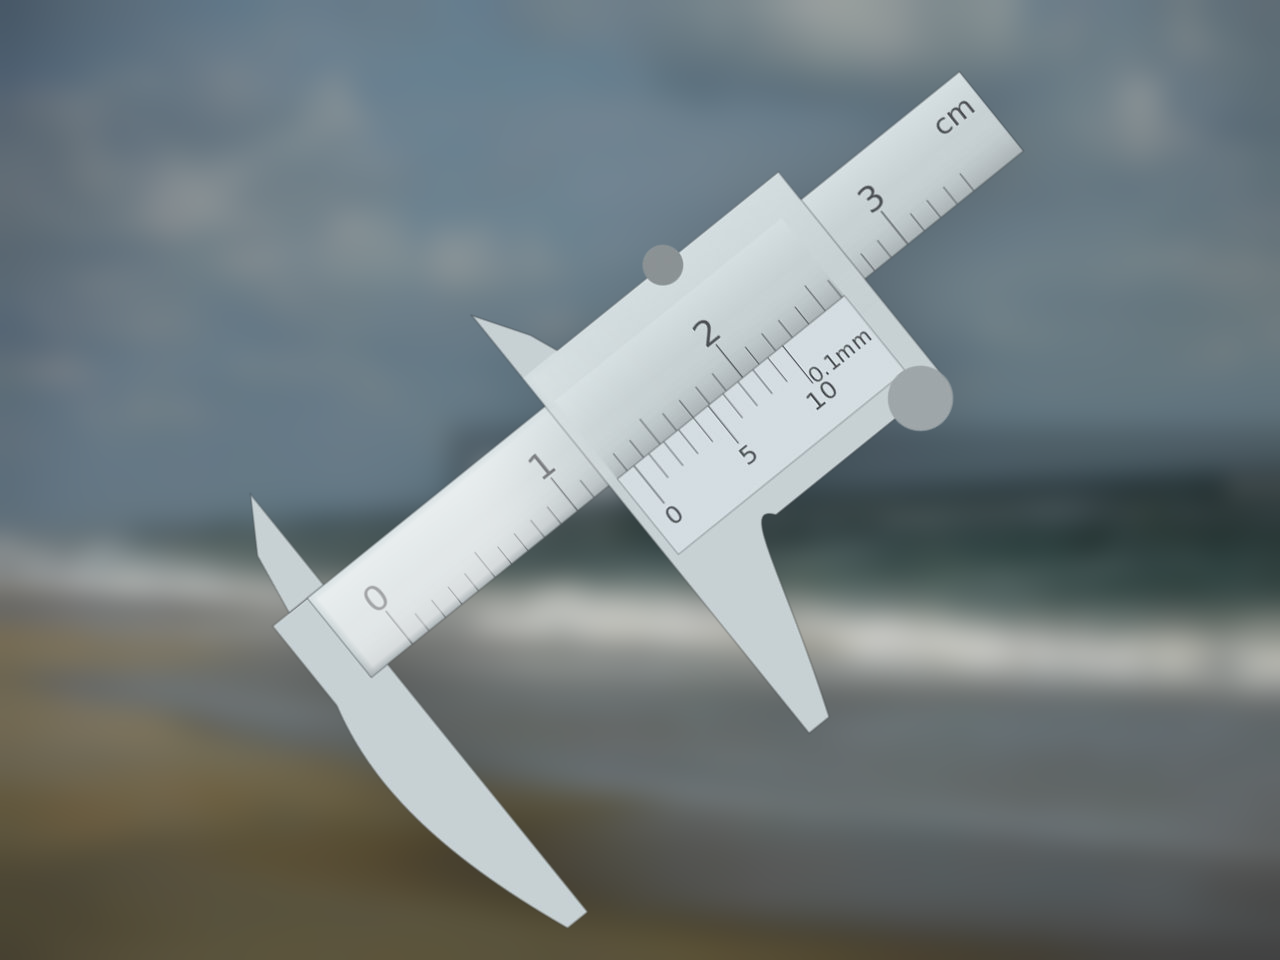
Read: 13.4 mm
